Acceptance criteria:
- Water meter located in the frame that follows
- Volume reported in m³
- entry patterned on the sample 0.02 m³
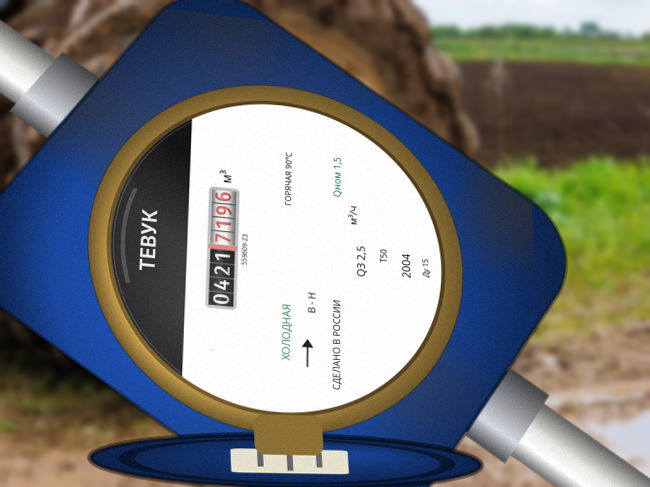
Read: 421.7196 m³
